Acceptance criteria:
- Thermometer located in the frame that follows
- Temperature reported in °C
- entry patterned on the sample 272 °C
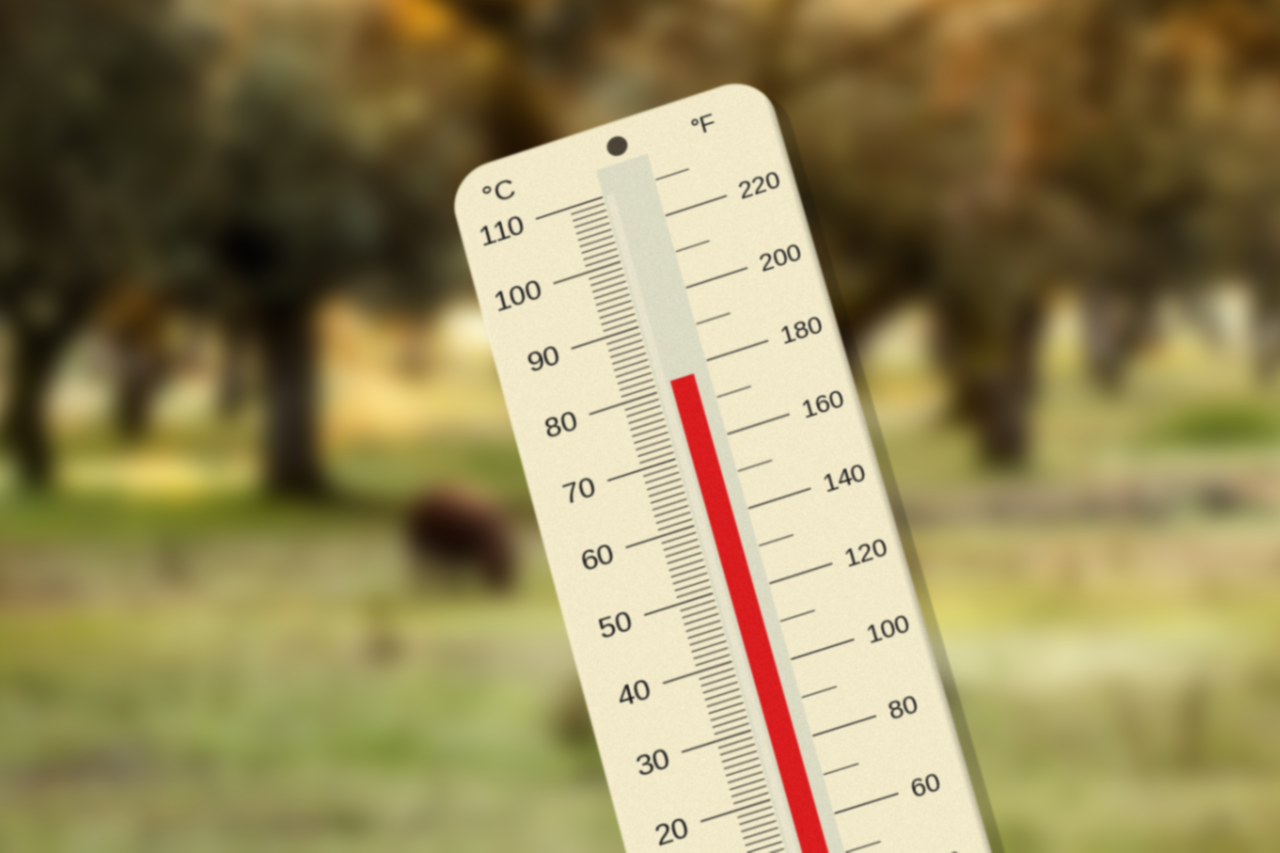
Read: 81 °C
